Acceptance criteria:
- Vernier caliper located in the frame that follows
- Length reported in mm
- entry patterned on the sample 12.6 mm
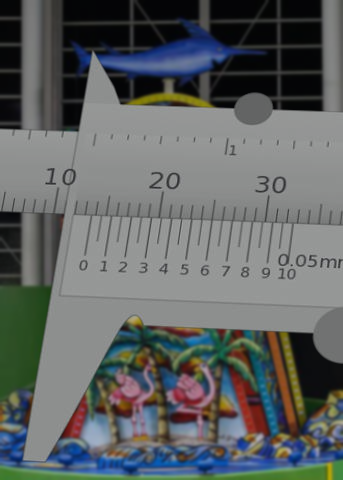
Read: 13.6 mm
